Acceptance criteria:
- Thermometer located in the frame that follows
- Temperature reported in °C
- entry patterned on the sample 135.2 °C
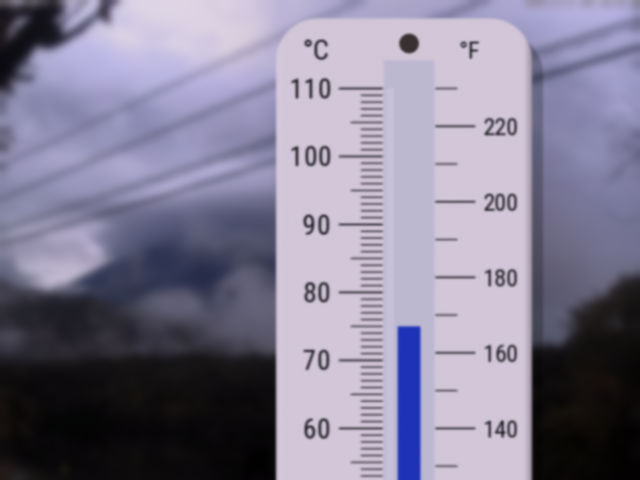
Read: 75 °C
